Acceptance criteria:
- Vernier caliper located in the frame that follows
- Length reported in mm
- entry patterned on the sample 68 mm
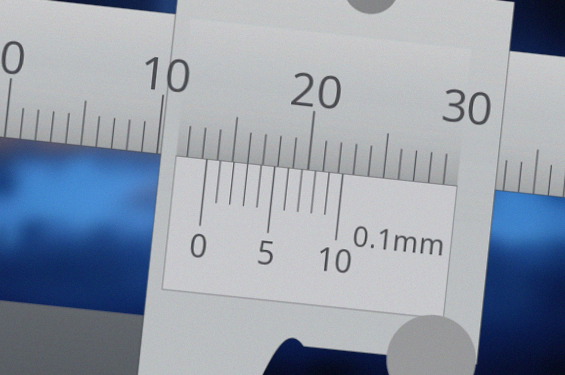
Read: 13.3 mm
